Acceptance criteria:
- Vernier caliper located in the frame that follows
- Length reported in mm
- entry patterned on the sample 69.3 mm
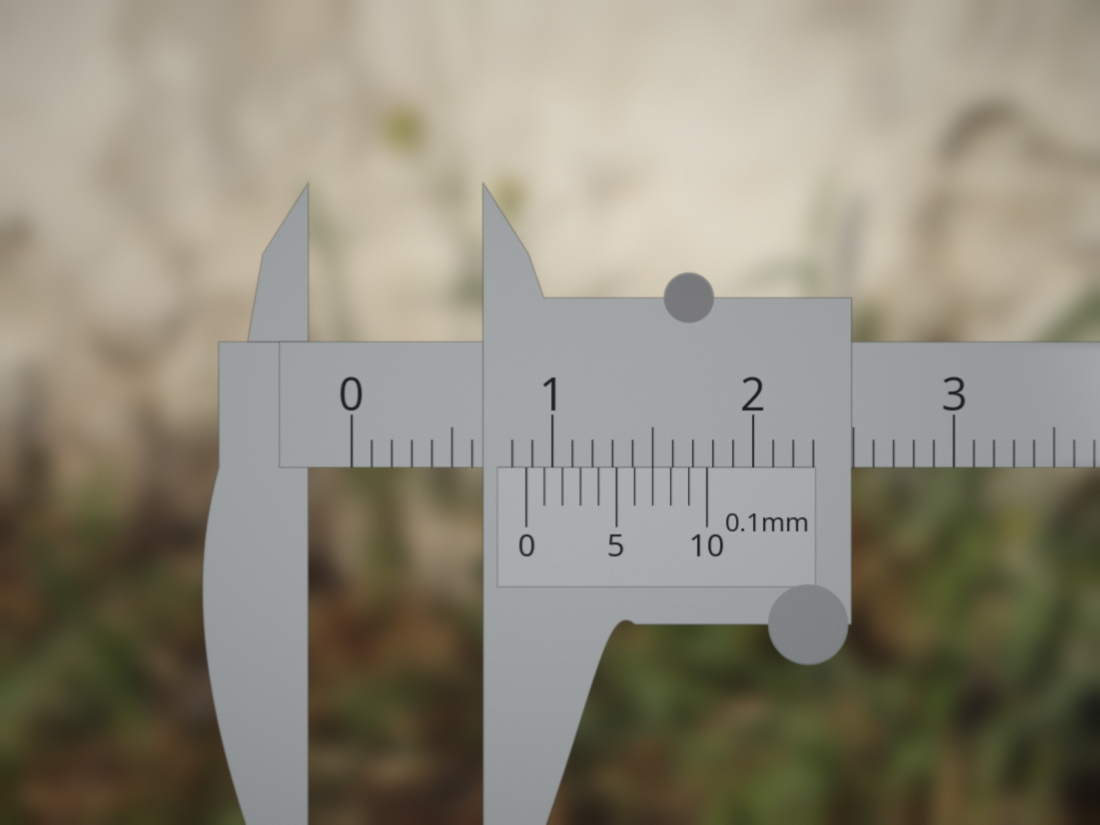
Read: 8.7 mm
